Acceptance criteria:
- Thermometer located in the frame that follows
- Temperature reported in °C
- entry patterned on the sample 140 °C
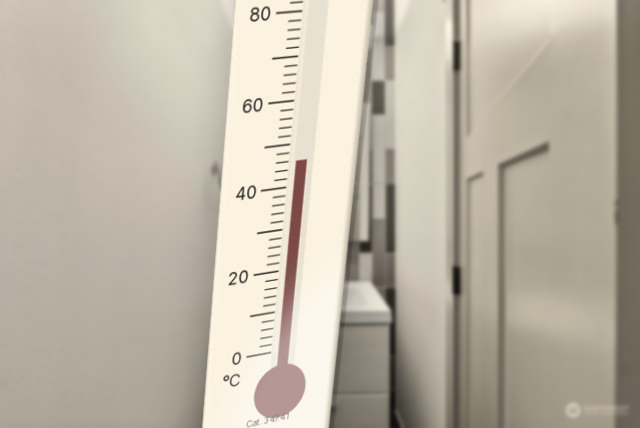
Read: 46 °C
